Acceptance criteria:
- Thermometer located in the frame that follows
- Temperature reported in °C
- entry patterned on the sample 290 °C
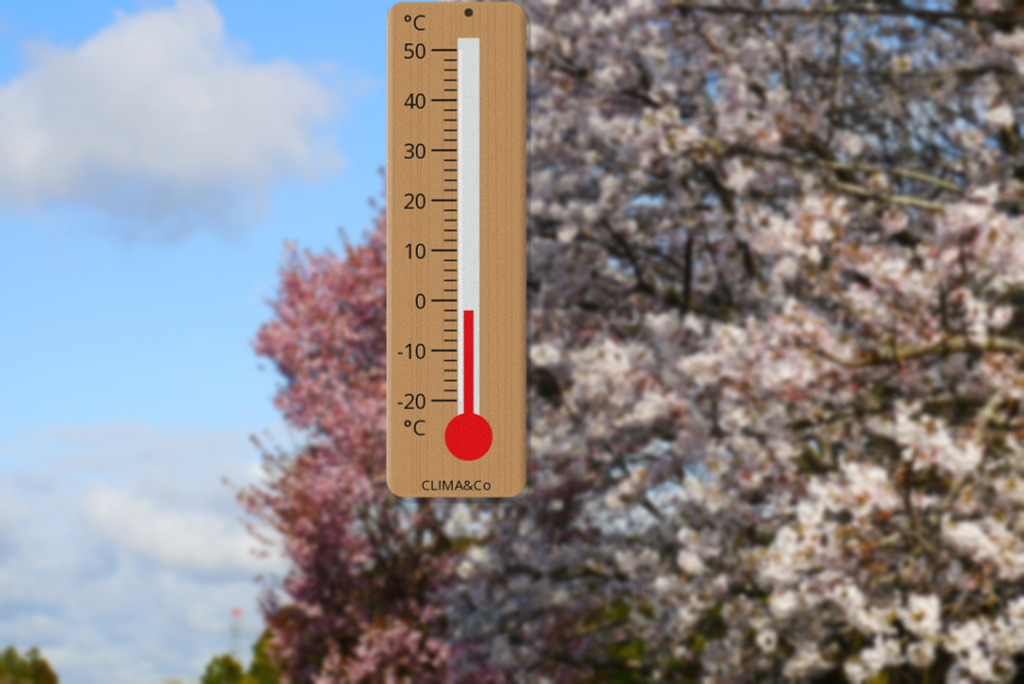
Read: -2 °C
